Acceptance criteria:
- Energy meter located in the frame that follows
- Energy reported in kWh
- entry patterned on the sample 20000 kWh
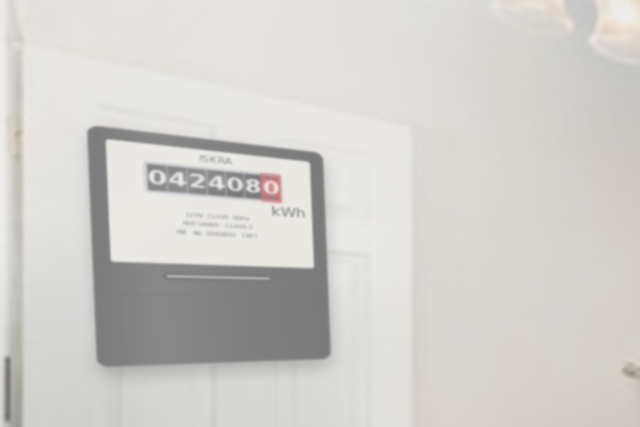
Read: 42408.0 kWh
